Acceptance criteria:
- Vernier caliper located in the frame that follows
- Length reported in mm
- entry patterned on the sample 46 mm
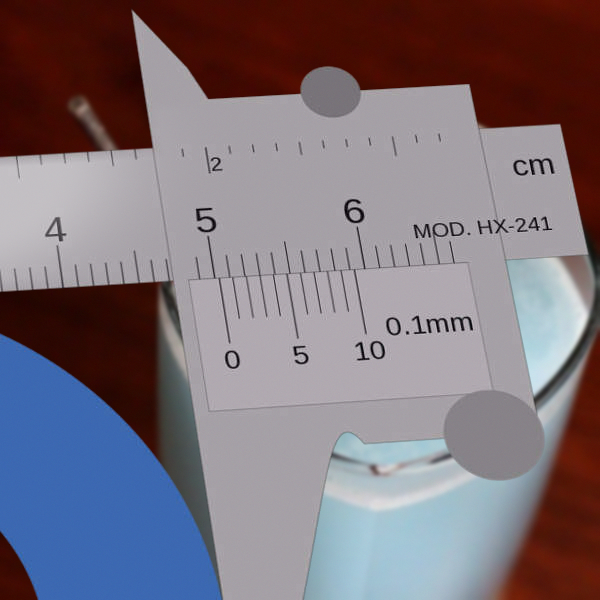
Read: 50.3 mm
